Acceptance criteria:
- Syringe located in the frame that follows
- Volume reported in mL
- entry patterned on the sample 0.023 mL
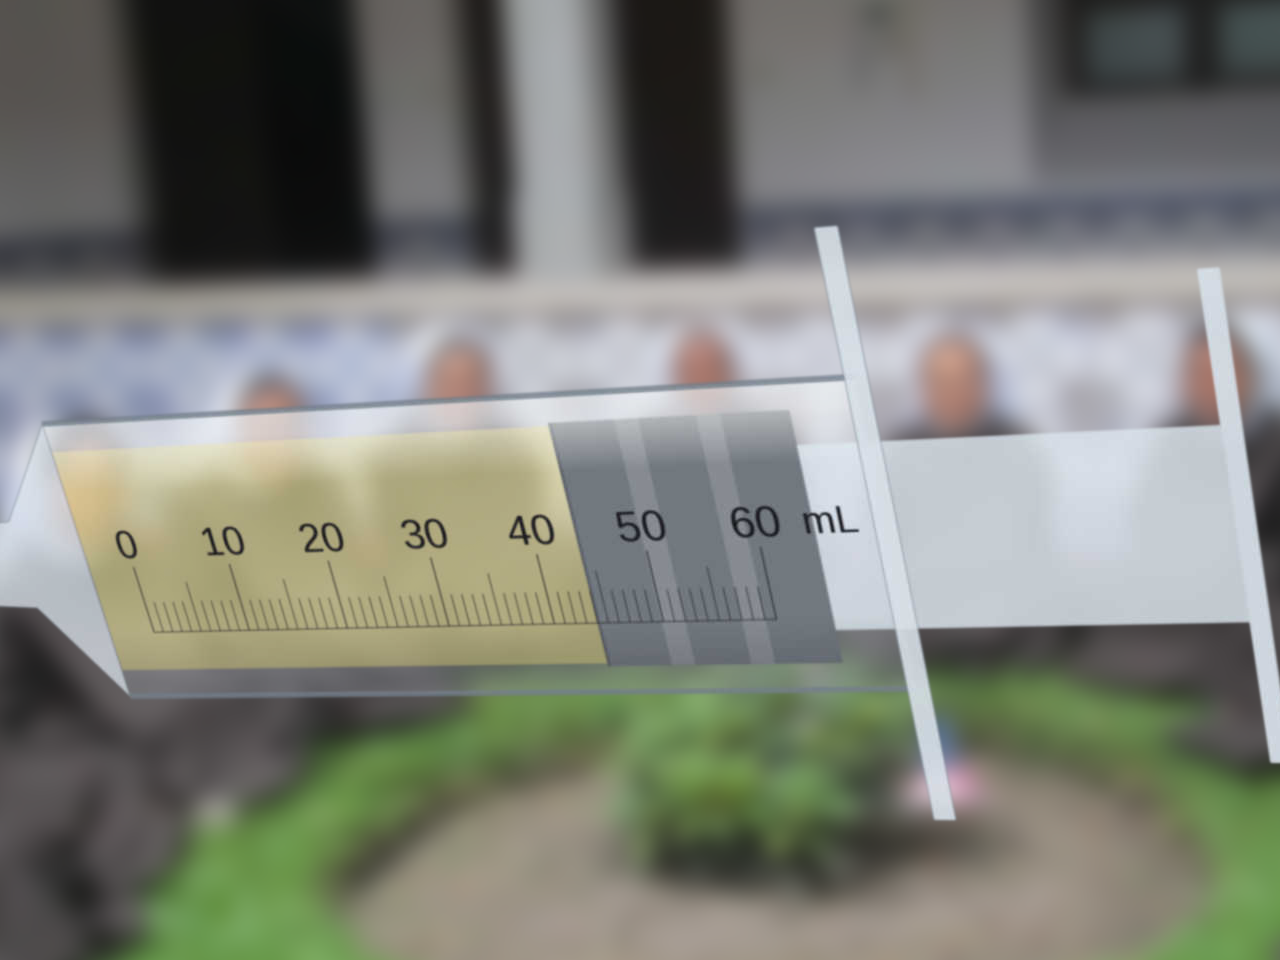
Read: 44 mL
